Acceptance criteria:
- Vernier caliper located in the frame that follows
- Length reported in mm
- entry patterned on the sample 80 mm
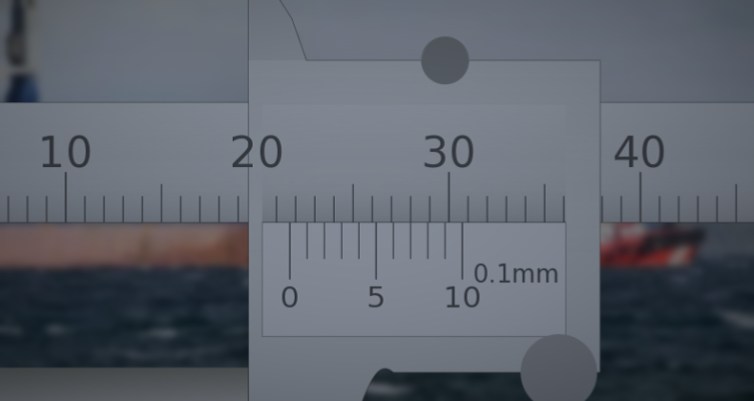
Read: 21.7 mm
